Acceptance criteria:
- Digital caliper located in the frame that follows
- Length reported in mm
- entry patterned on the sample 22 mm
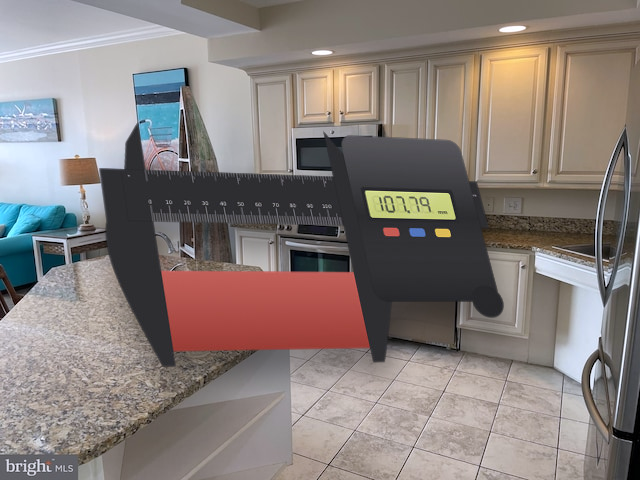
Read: 107.79 mm
